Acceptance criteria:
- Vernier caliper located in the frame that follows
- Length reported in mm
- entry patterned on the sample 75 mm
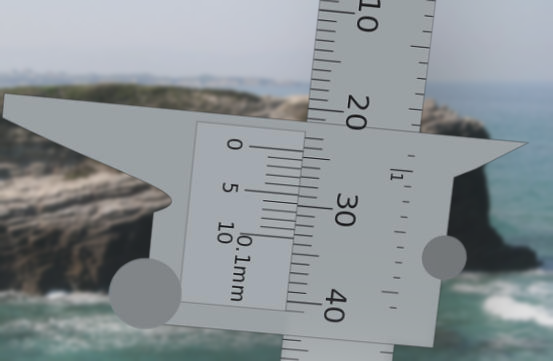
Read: 24.4 mm
